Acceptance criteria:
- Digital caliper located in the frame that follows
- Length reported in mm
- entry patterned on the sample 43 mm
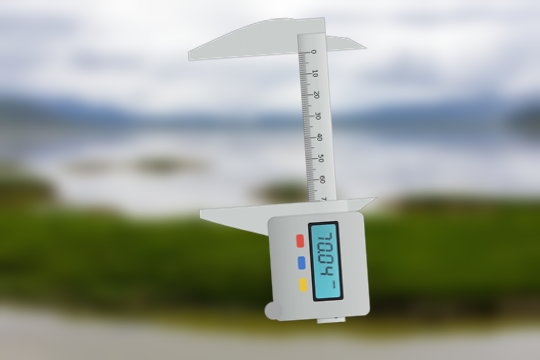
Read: 70.04 mm
